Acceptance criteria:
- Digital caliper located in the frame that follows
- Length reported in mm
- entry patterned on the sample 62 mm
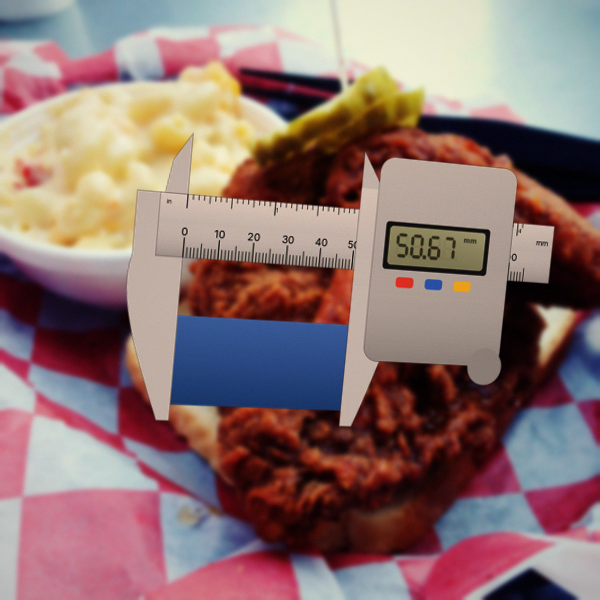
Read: 50.67 mm
